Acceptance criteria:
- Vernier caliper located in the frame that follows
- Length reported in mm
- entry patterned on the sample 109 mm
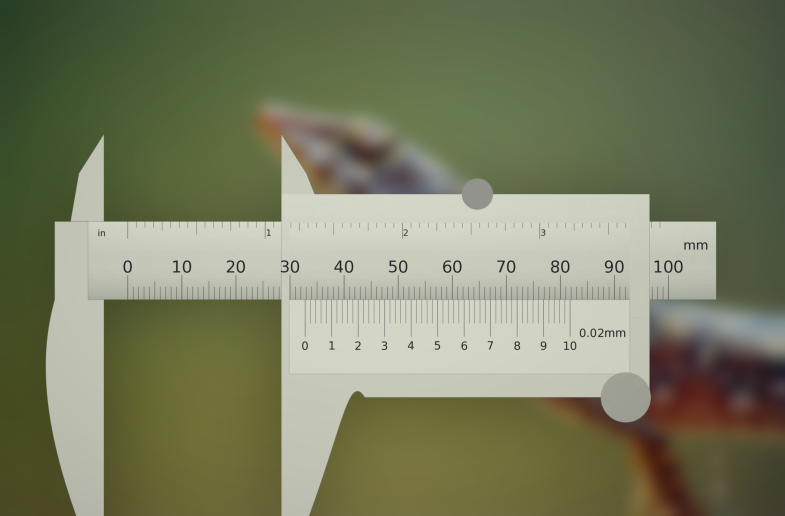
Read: 32.8 mm
